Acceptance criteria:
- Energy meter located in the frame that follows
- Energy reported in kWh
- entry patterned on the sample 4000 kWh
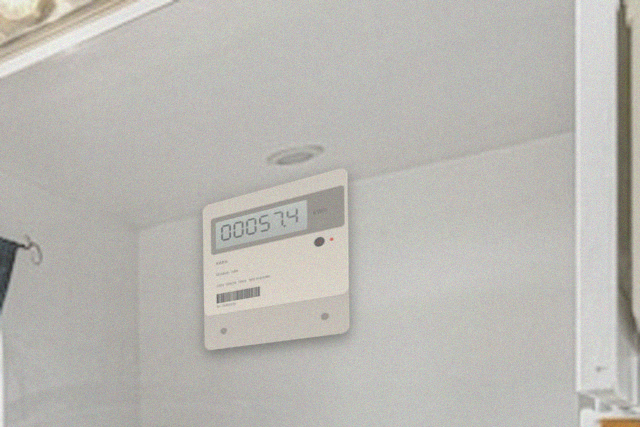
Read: 57.4 kWh
